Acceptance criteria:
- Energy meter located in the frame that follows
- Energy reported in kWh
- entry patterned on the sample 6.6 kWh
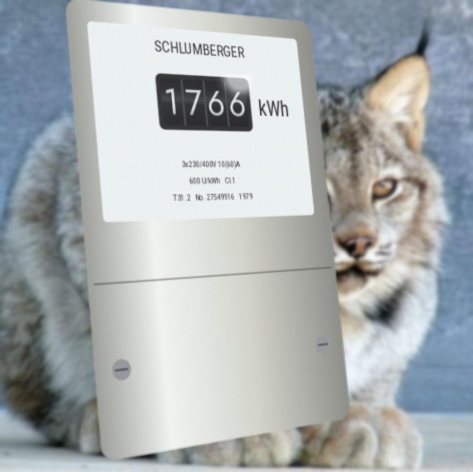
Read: 1766 kWh
